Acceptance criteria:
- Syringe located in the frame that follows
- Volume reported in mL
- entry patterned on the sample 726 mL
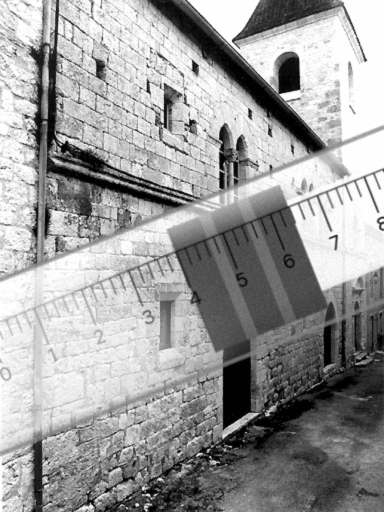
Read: 4 mL
